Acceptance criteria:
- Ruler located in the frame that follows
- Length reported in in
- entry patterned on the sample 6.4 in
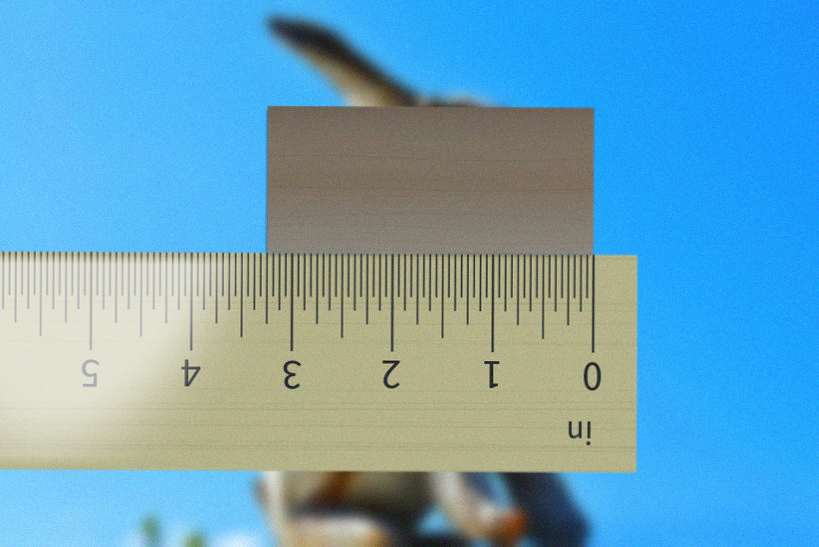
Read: 3.25 in
